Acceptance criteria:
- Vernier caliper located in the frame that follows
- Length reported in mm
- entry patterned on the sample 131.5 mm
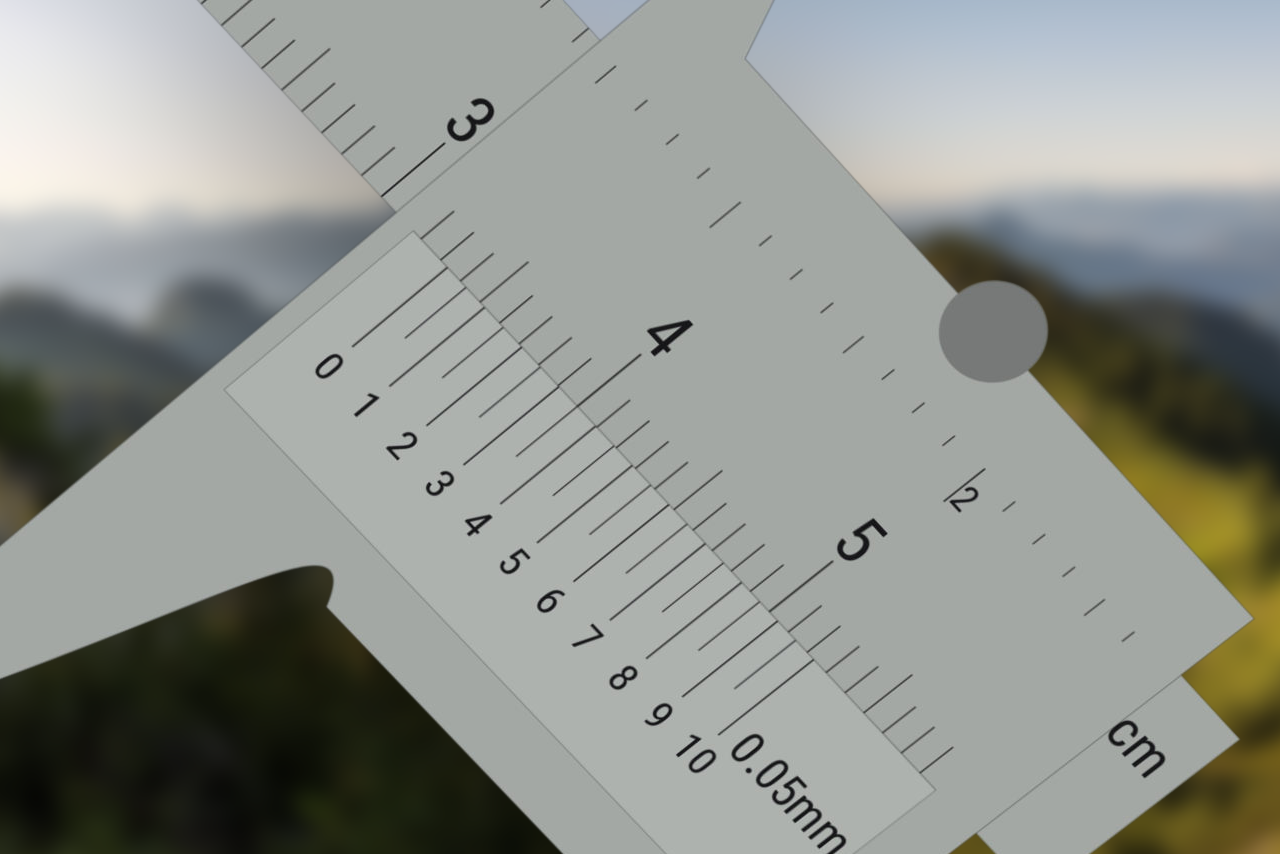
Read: 33.35 mm
